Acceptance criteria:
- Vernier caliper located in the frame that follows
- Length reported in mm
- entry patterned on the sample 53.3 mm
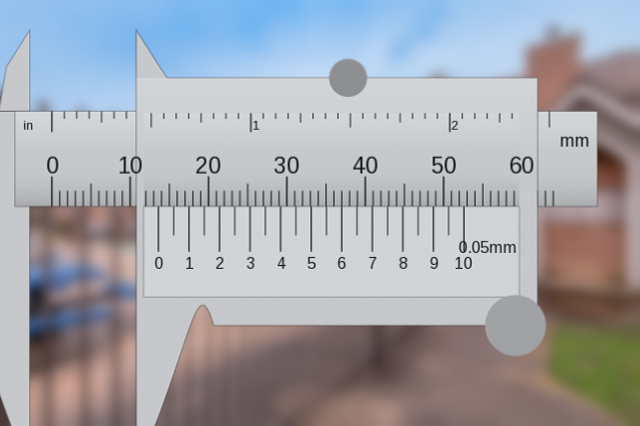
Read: 13.6 mm
